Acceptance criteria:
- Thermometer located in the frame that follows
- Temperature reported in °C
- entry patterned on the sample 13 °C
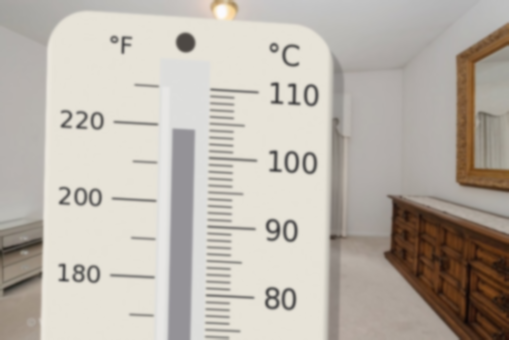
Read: 104 °C
